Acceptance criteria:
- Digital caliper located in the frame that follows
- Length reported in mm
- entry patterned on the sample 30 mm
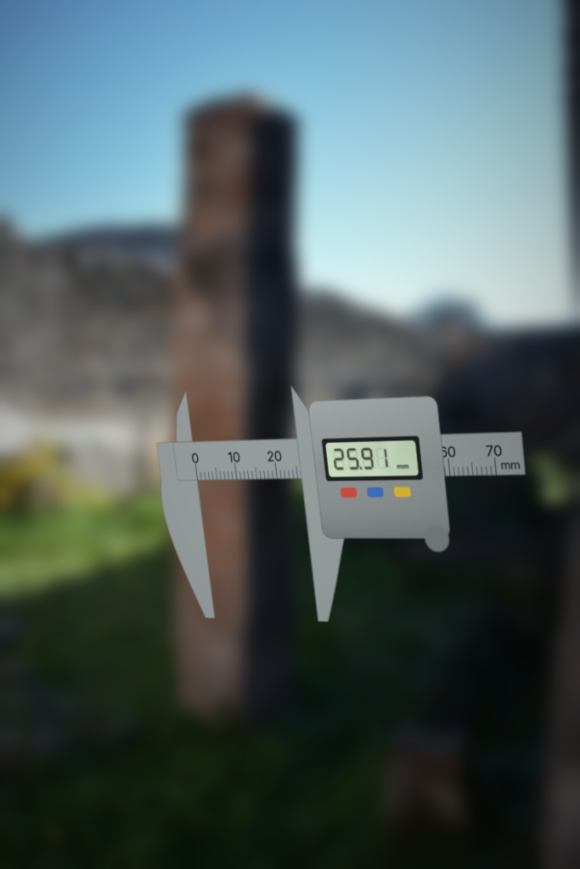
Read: 25.91 mm
